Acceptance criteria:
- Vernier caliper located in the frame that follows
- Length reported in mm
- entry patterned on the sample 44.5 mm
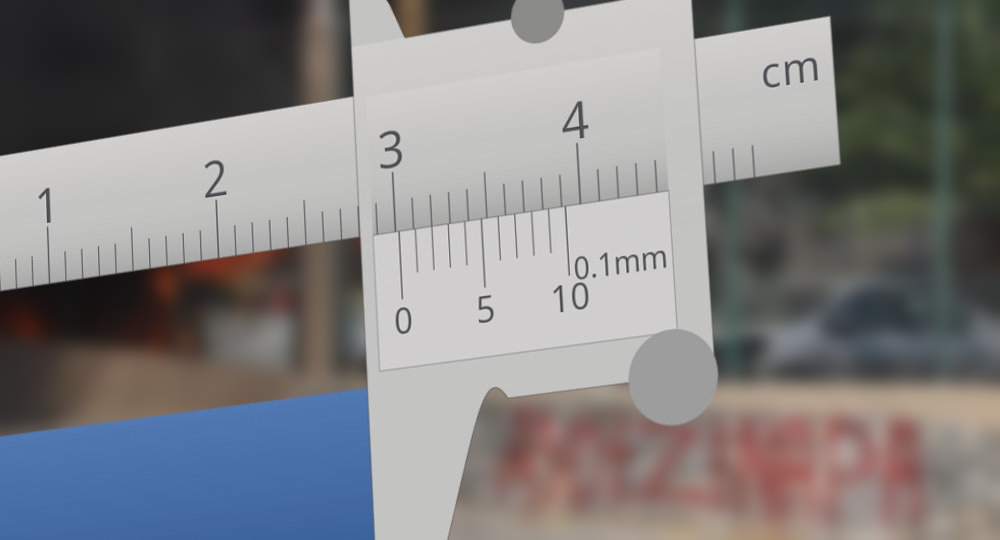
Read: 30.2 mm
